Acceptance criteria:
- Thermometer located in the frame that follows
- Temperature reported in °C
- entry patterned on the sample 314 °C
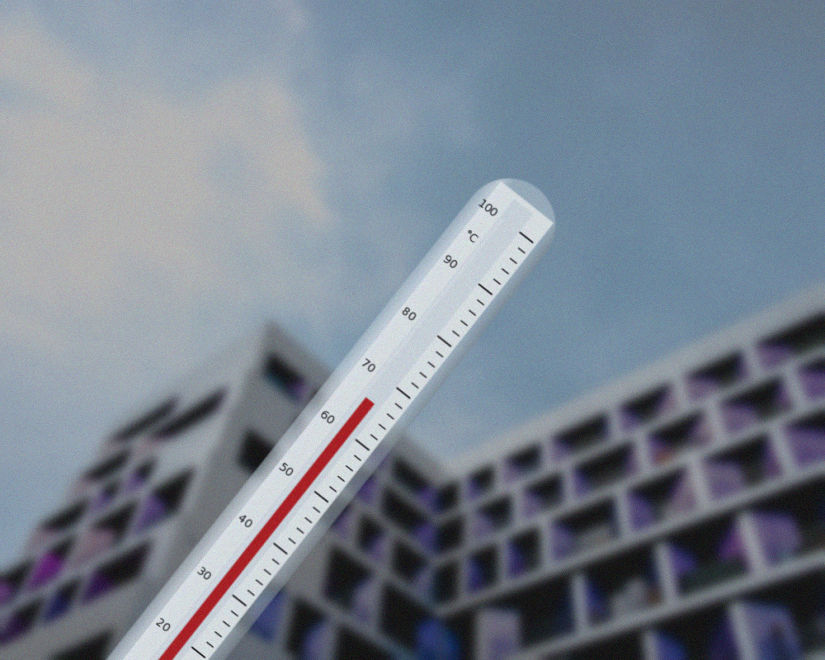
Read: 66 °C
